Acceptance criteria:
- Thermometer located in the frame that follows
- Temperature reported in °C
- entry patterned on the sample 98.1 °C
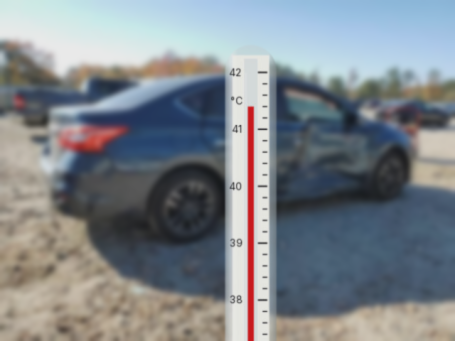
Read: 41.4 °C
